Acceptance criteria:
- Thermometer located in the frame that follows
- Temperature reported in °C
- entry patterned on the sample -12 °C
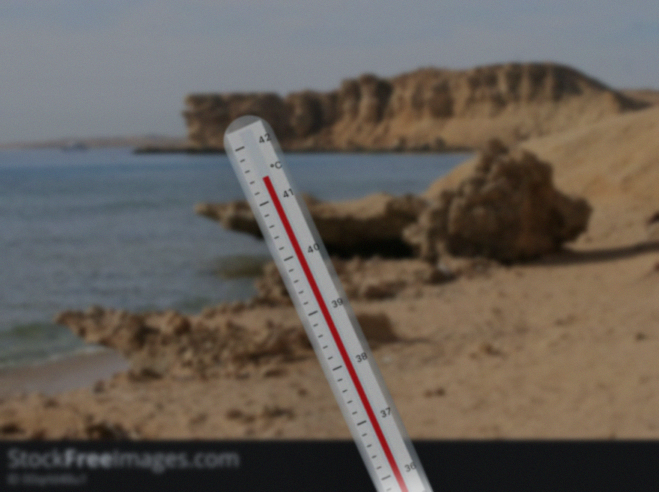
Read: 41.4 °C
